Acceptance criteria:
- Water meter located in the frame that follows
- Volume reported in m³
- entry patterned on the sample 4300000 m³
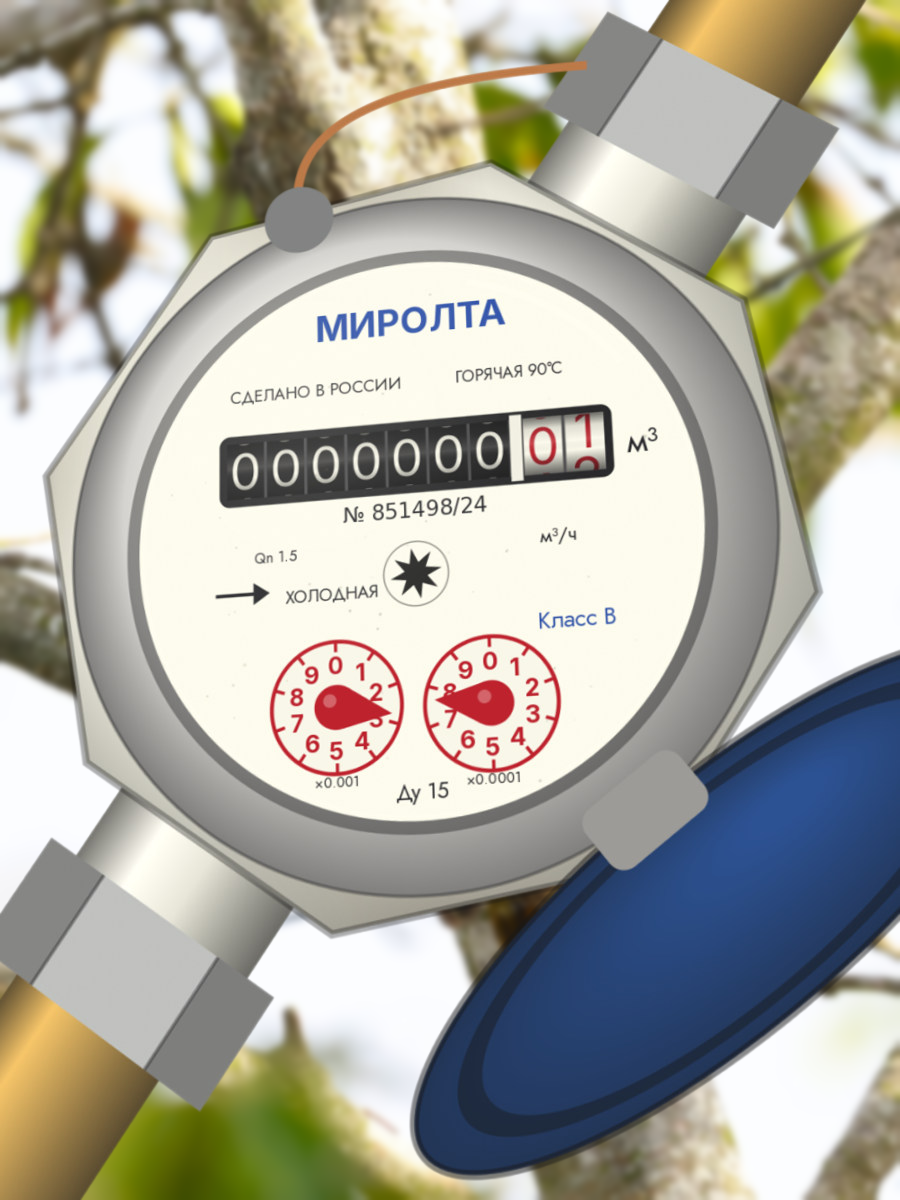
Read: 0.0127 m³
